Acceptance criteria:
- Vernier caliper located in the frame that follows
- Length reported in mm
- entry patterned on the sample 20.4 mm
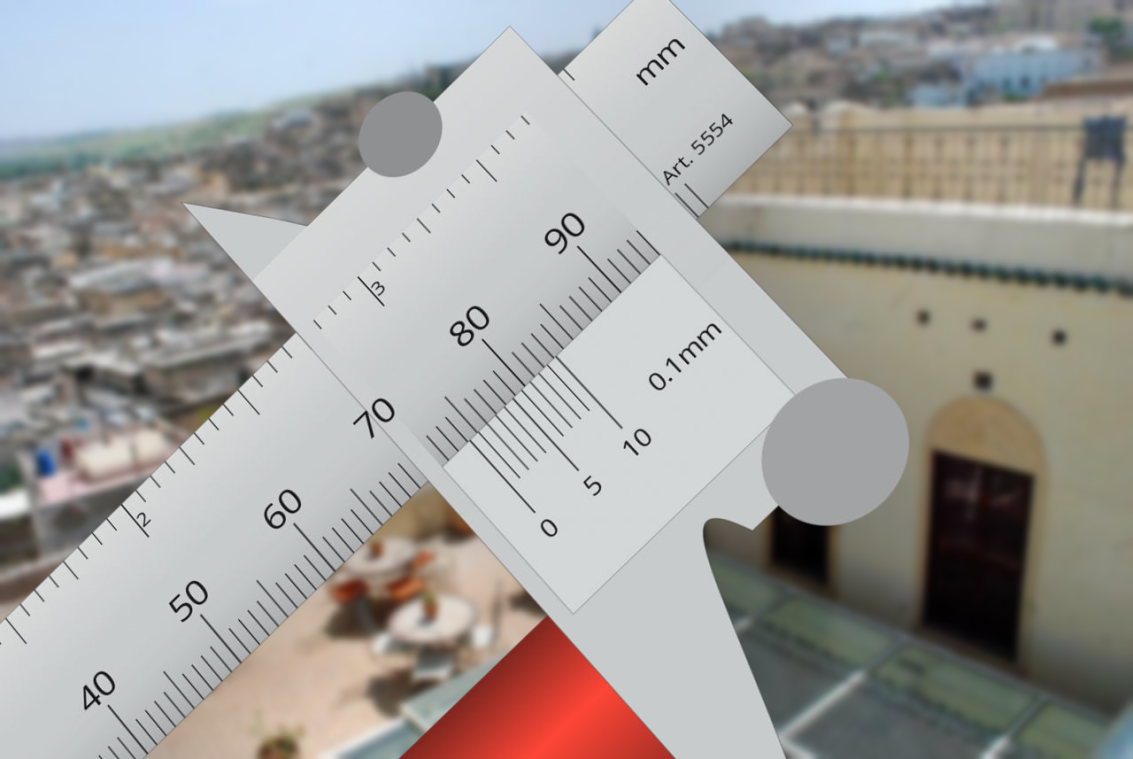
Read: 74.2 mm
